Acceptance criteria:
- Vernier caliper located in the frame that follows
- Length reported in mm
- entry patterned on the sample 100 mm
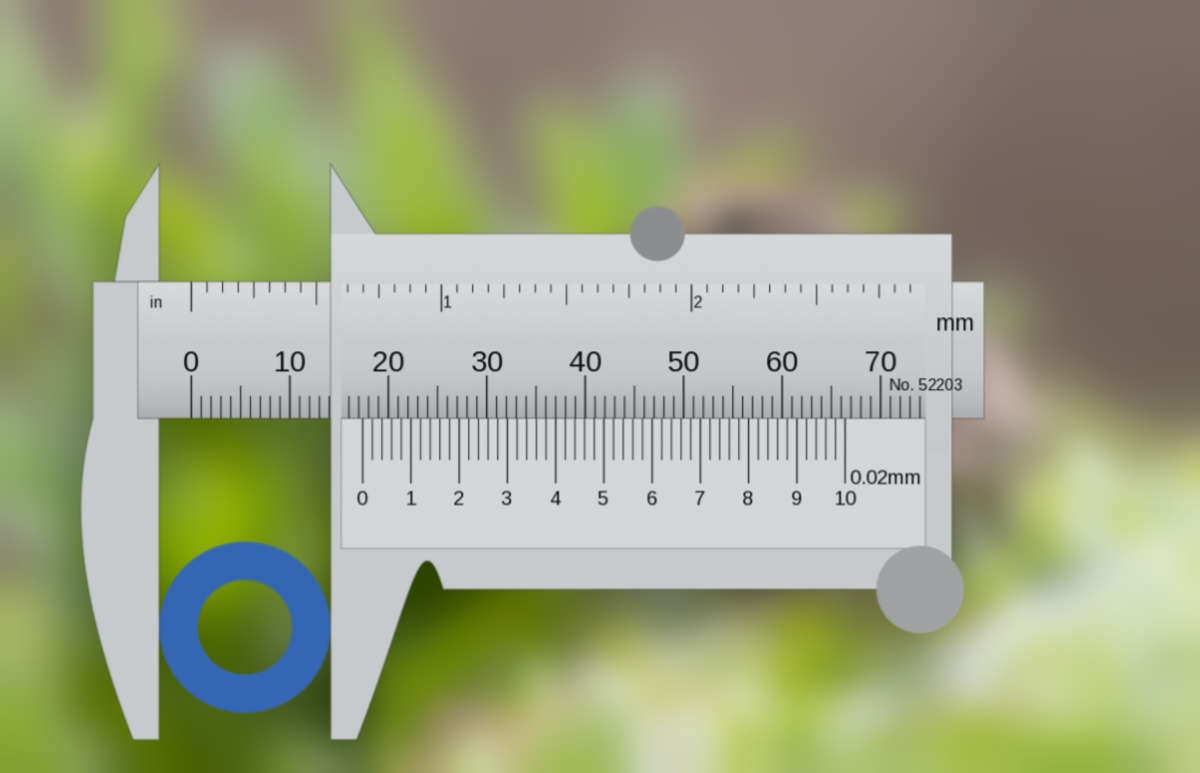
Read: 17.4 mm
